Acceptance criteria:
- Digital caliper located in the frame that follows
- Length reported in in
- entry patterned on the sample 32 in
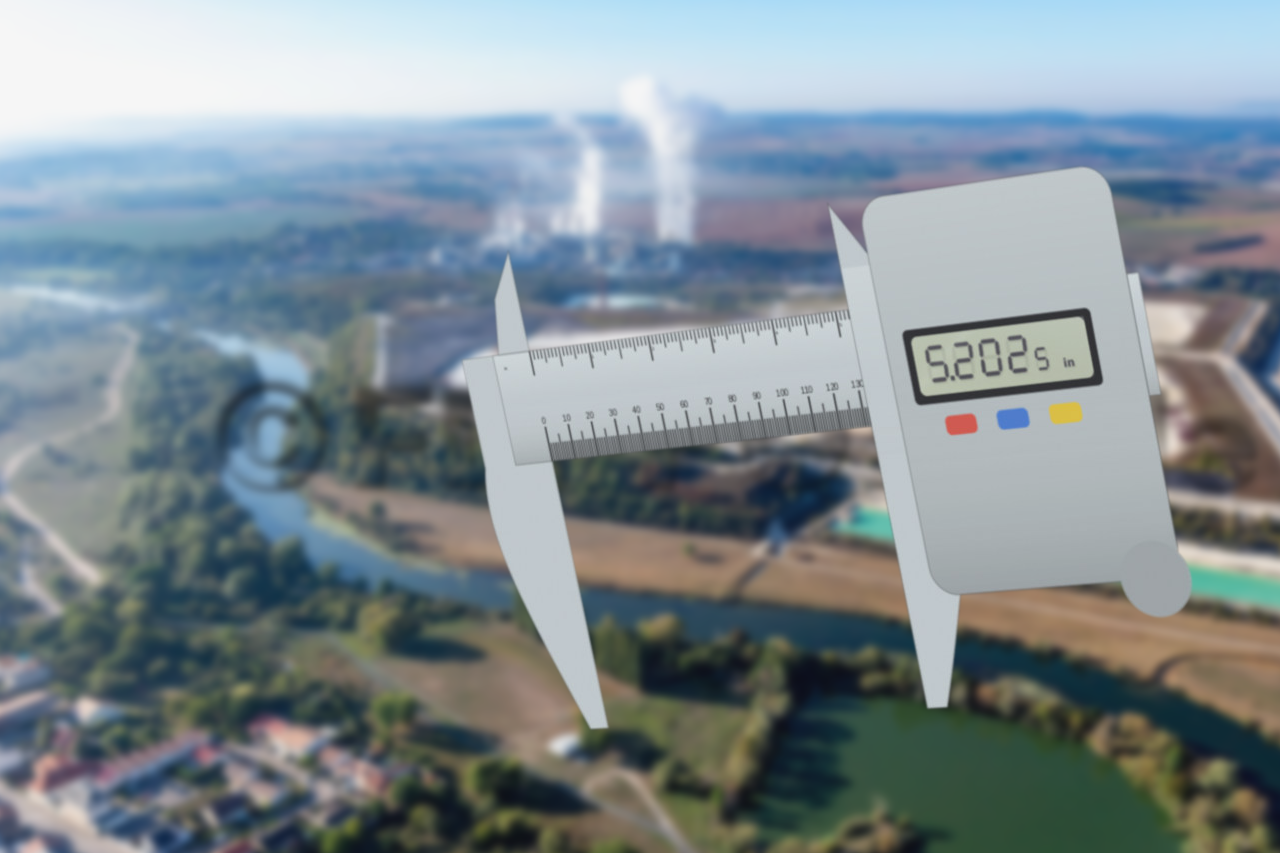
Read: 5.2025 in
